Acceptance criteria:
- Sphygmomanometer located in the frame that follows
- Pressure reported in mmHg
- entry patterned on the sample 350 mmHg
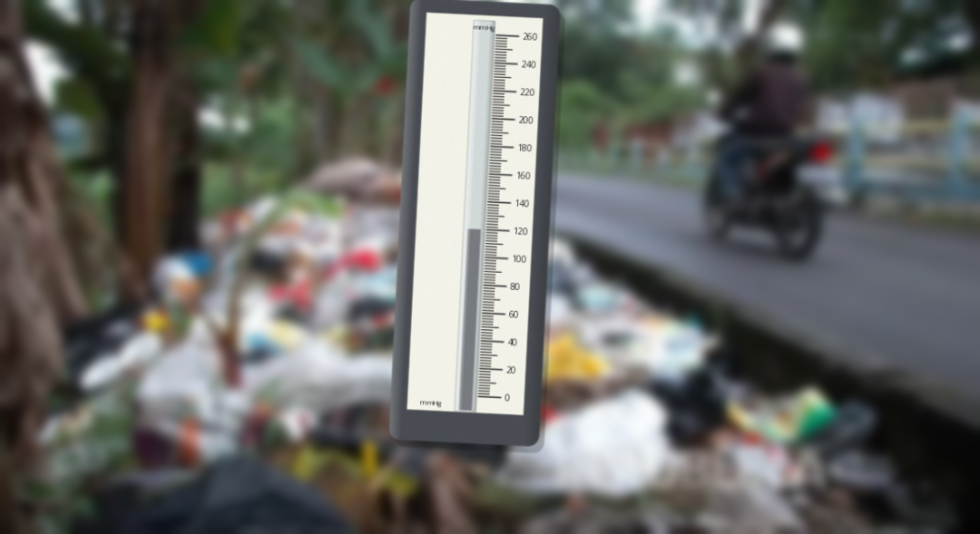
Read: 120 mmHg
